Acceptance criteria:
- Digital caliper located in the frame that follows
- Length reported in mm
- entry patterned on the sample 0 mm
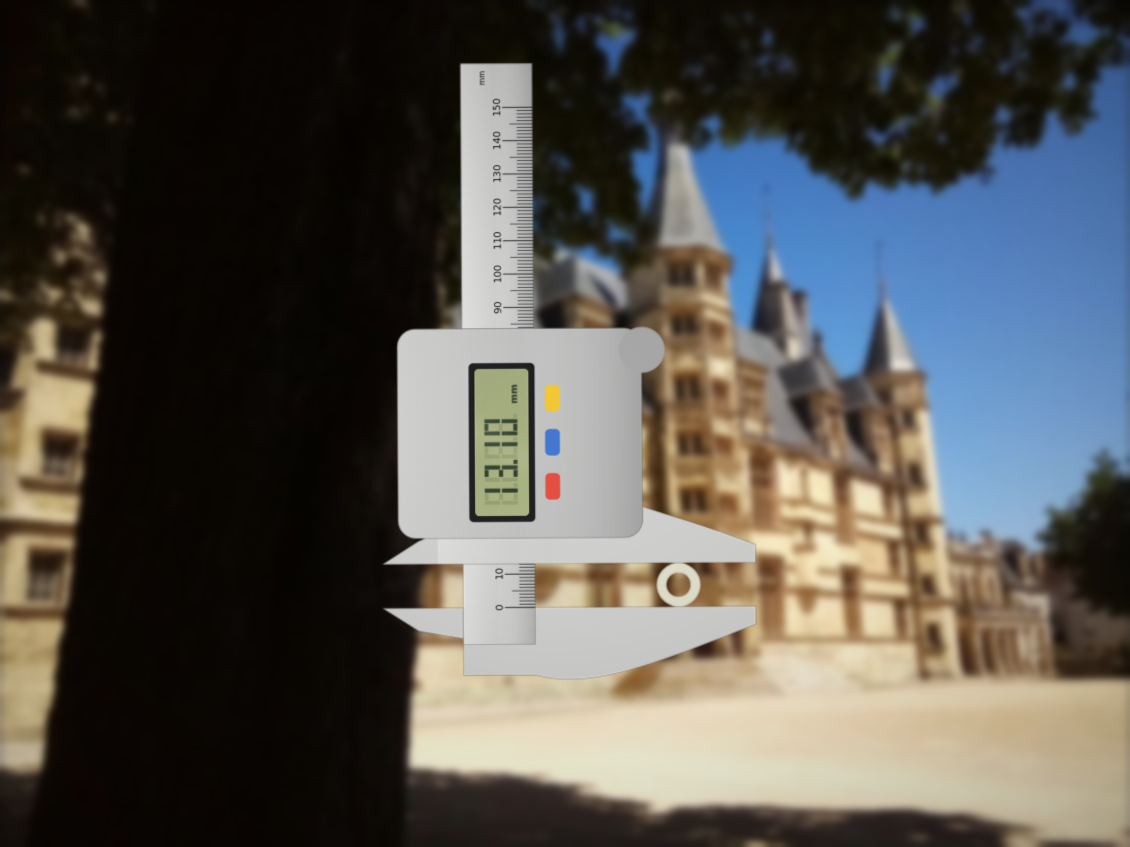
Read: 13.10 mm
